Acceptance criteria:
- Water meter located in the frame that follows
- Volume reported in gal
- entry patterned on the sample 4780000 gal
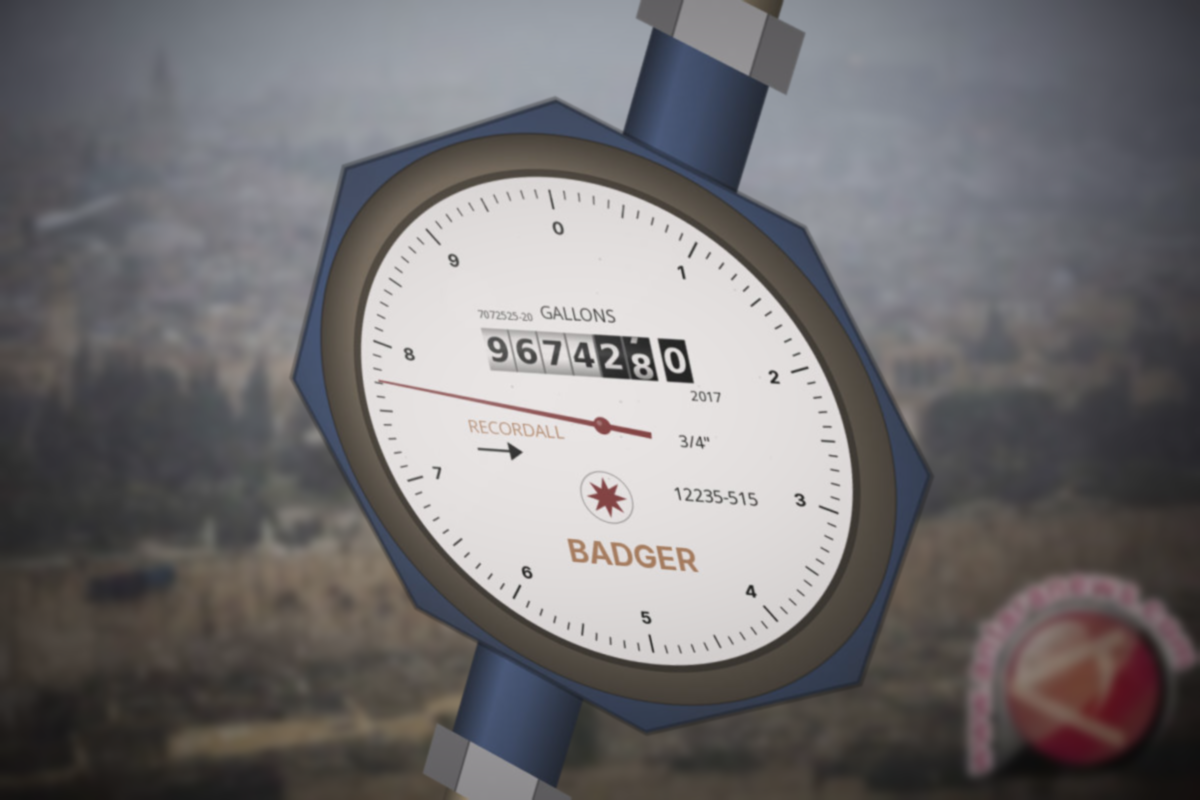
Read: 9674277.7 gal
